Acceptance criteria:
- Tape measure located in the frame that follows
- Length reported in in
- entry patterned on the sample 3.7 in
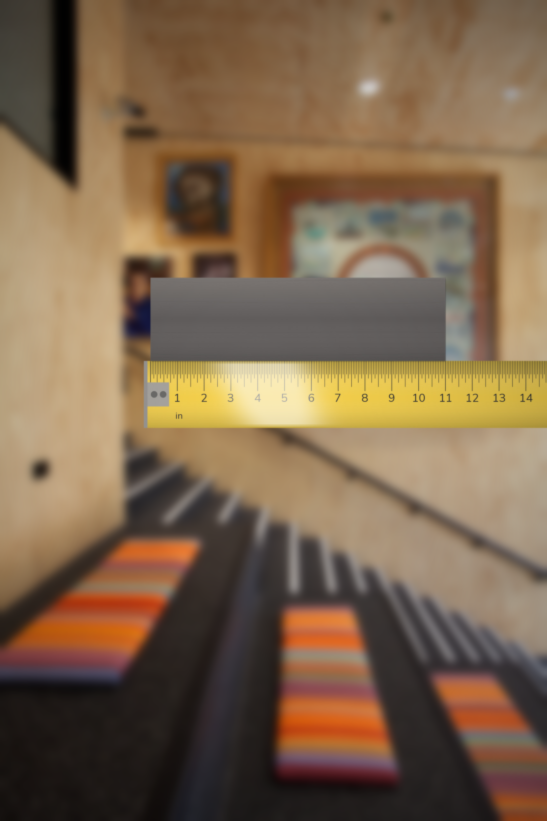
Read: 11 in
